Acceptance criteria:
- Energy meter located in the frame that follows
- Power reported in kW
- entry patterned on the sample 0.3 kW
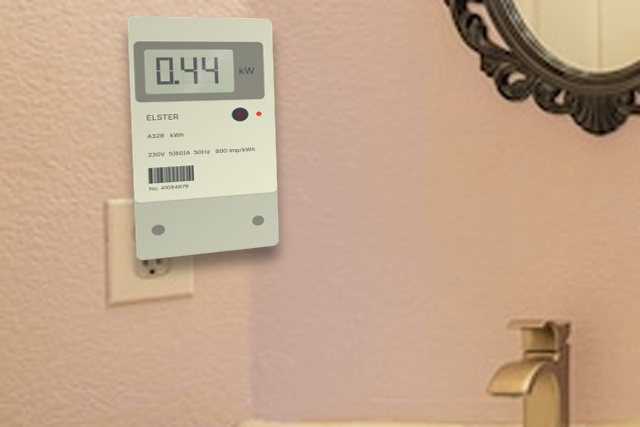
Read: 0.44 kW
